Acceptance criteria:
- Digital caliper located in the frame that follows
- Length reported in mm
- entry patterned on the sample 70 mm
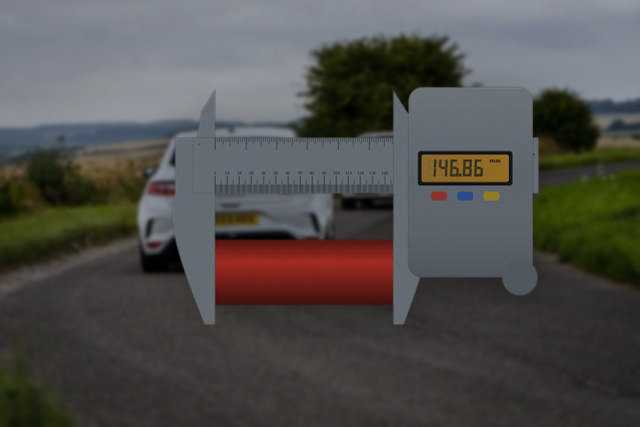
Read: 146.86 mm
